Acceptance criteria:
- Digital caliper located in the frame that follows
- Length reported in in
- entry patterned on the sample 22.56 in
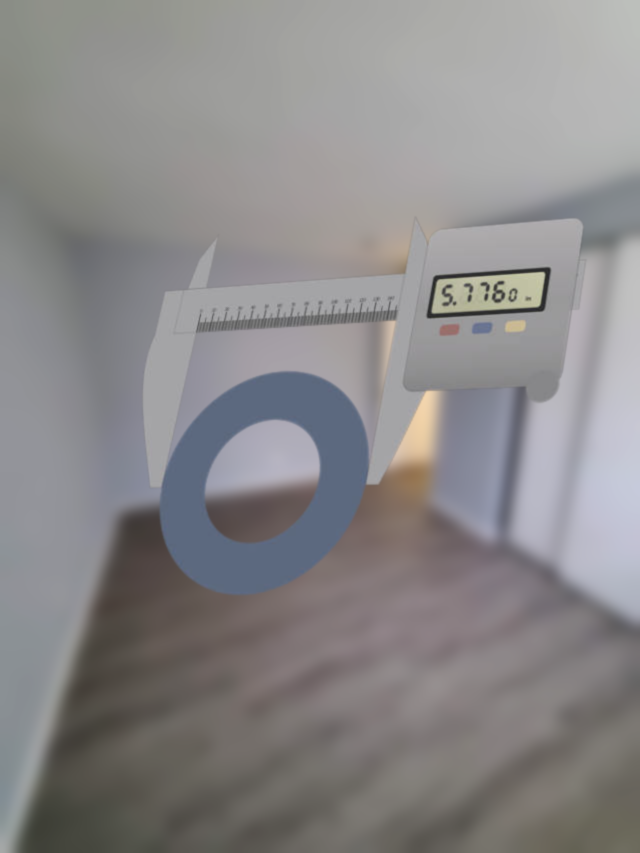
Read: 5.7760 in
